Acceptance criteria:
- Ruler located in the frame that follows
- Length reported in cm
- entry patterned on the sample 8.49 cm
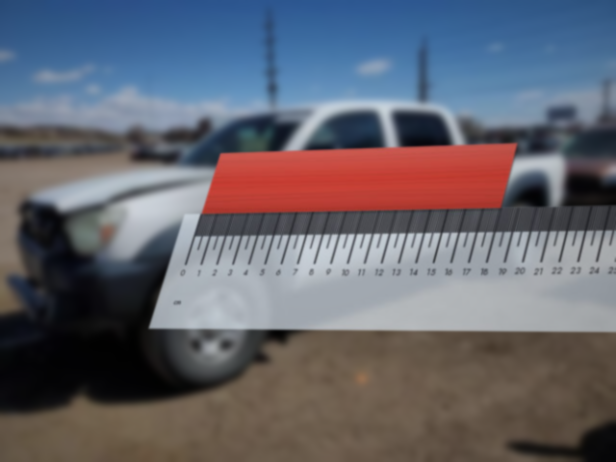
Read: 18 cm
